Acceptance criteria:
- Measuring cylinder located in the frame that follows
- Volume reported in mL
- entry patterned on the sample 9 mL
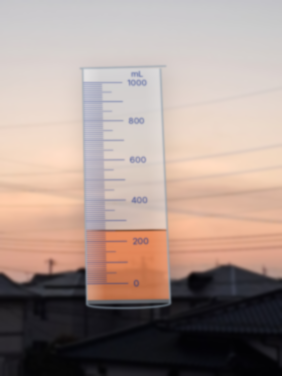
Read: 250 mL
